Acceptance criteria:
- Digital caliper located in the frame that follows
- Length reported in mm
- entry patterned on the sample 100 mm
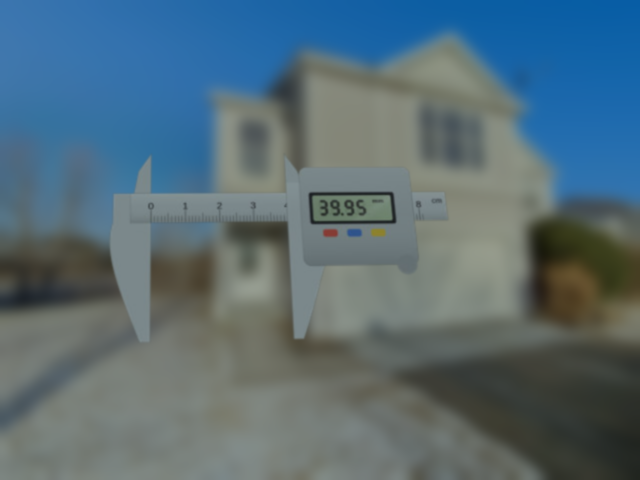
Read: 39.95 mm
